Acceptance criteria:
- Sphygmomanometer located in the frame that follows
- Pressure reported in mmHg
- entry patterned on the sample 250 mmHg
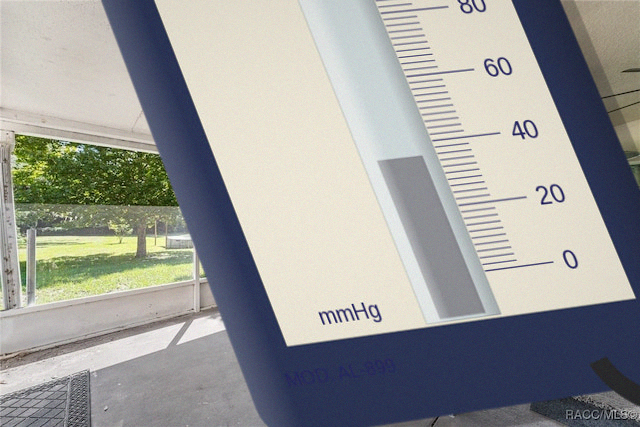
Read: 36 mmHg
